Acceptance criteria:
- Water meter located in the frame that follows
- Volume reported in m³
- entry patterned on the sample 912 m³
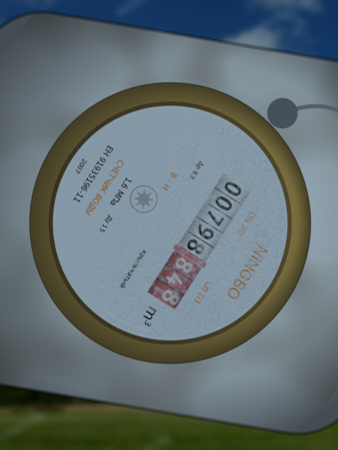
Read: 798.848 m³
